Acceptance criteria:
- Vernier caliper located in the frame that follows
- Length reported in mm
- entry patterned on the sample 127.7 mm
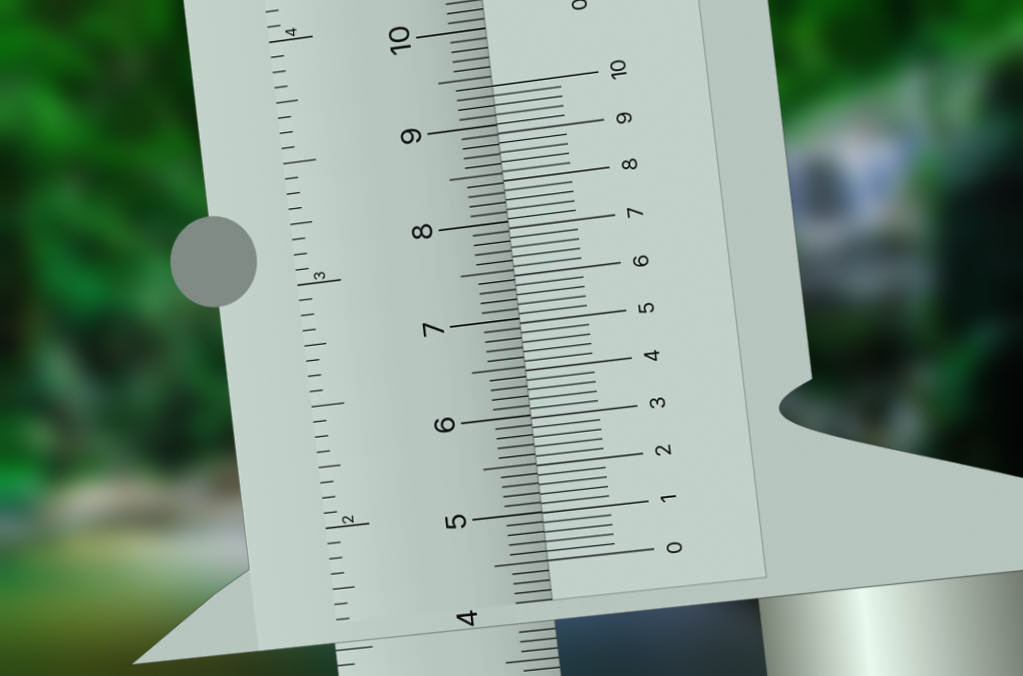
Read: 45.0 mm
